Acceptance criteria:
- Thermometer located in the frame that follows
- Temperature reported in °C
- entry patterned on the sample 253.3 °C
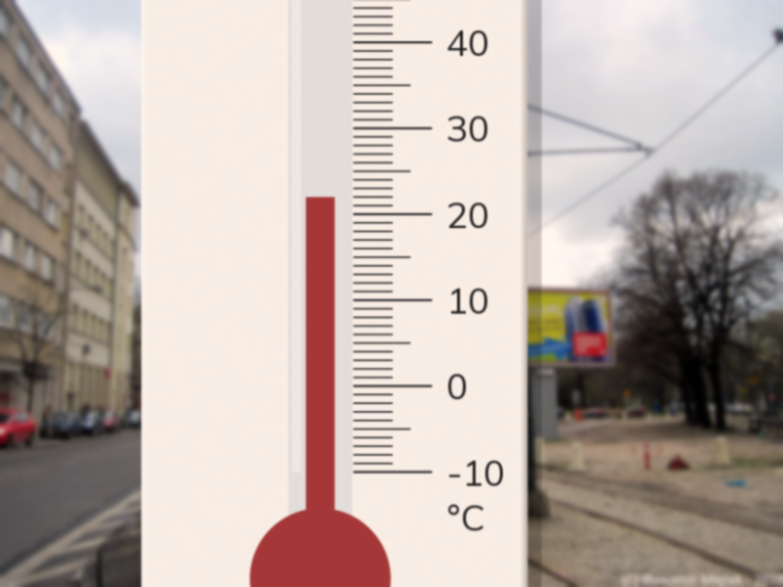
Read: 22 °C
